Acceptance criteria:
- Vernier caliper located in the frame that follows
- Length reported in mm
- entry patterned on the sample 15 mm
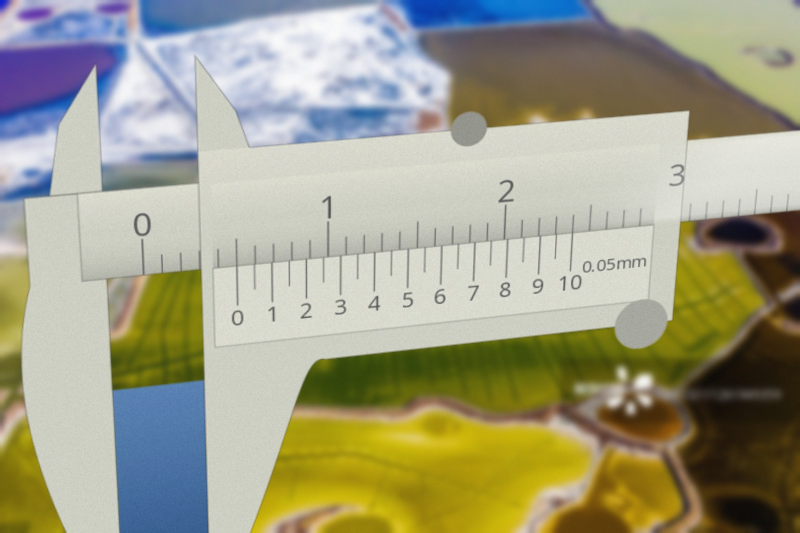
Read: 5.0 mm
